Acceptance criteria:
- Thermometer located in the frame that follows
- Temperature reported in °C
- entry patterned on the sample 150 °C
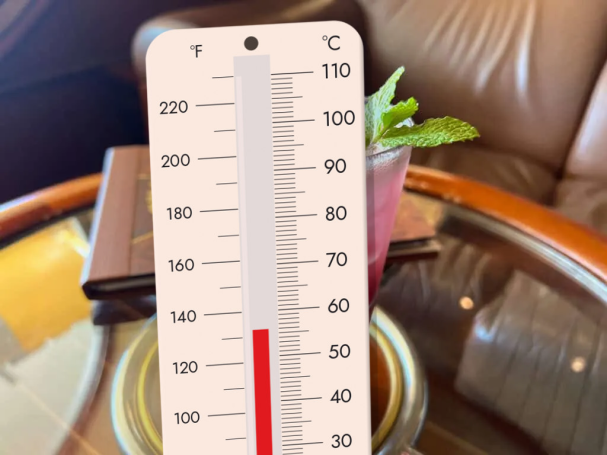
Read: 56 °C
